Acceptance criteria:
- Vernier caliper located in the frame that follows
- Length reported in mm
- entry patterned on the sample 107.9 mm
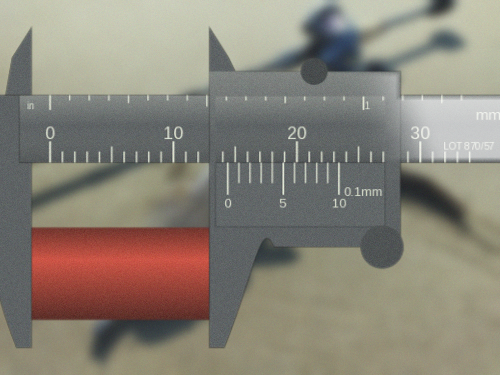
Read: 14.4 mm
